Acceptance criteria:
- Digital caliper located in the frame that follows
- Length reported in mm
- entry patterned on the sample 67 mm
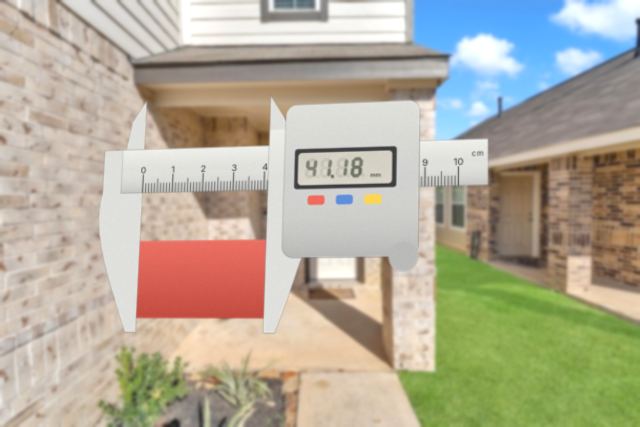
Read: 41.18 mm
